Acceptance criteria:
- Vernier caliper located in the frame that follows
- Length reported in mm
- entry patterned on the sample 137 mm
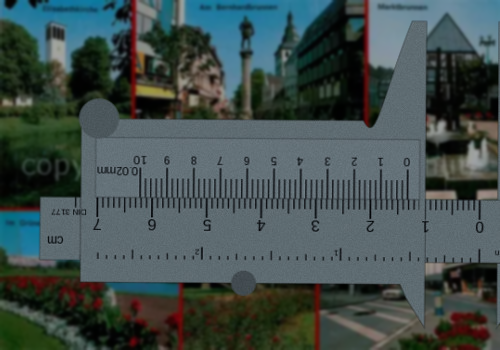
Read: 13.2 mm
